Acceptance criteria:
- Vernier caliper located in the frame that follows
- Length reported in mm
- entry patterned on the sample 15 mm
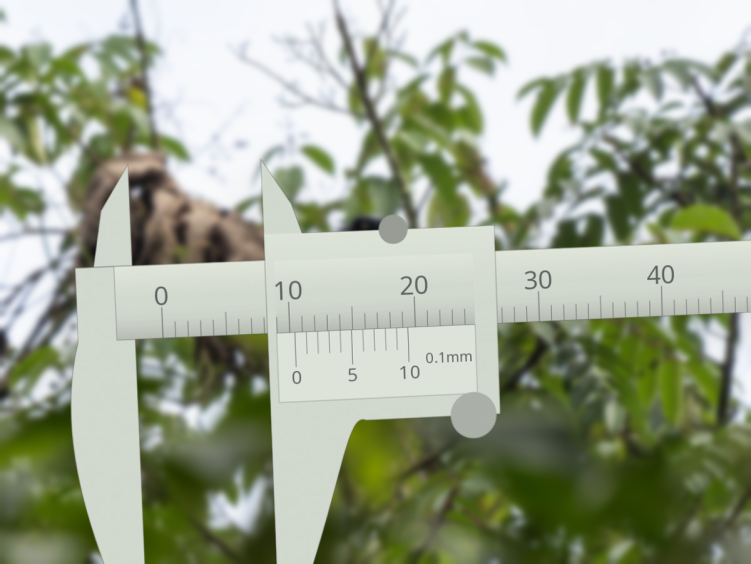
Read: 10.4 mm
